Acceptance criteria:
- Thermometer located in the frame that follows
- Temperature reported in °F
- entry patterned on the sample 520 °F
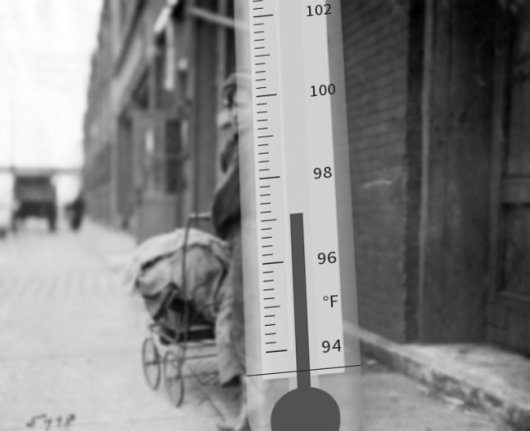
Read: 97.1 °F
